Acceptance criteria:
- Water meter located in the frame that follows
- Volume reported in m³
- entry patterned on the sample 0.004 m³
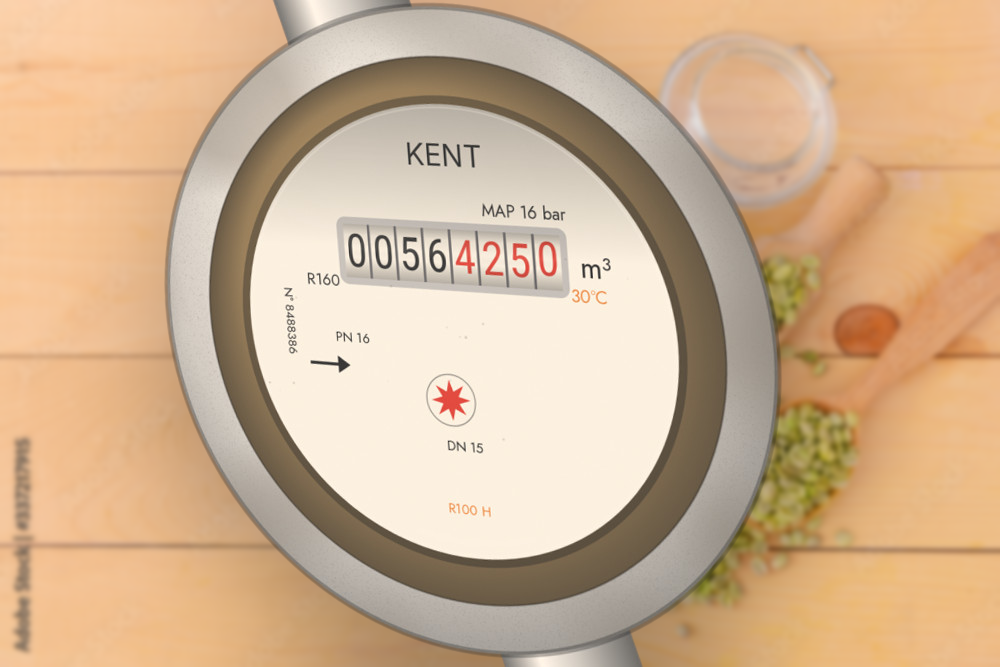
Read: 56.4250 m³
